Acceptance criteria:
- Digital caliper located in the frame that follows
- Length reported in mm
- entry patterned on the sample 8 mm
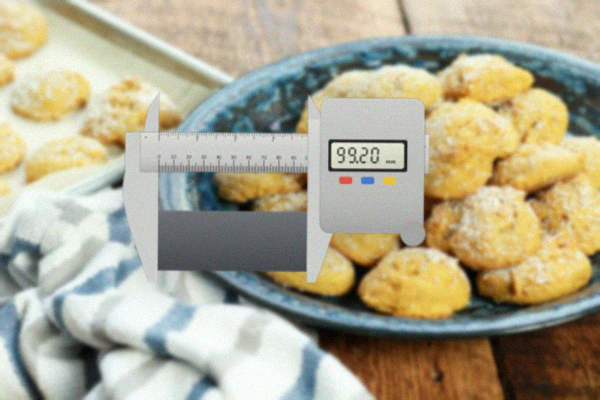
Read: 99.20 mm
